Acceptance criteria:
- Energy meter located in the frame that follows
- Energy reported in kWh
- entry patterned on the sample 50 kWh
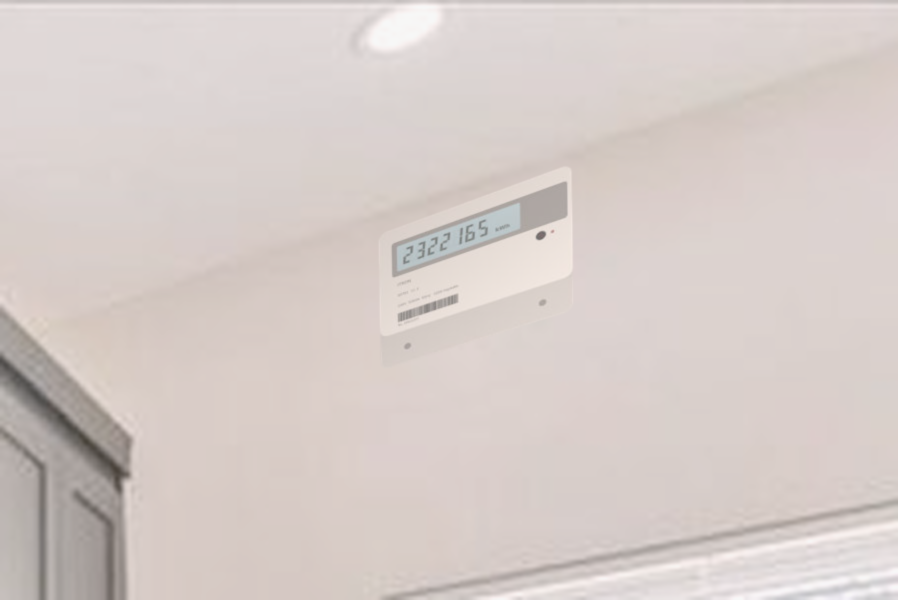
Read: 2322165 kWh
